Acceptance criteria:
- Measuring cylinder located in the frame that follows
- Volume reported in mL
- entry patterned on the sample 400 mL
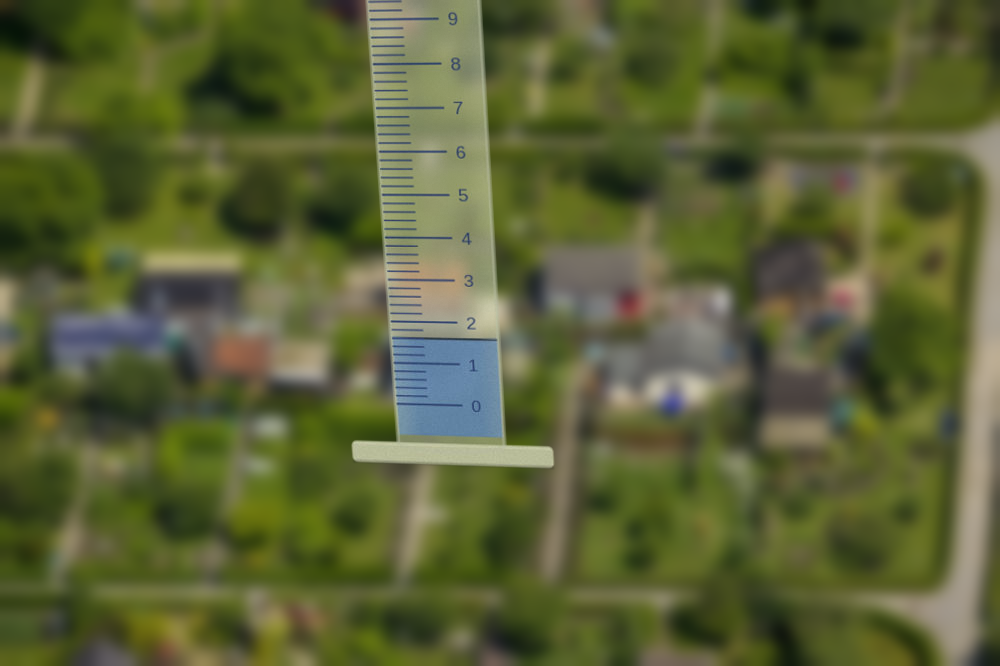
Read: 1.6 mL
